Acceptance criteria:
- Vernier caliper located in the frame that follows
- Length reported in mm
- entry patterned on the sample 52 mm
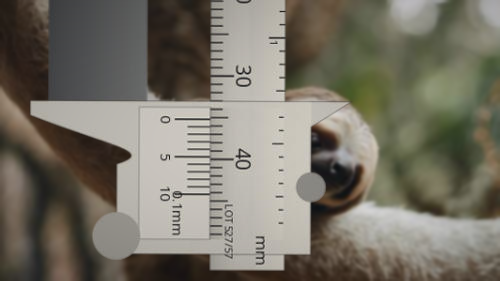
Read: 35.2 mm
